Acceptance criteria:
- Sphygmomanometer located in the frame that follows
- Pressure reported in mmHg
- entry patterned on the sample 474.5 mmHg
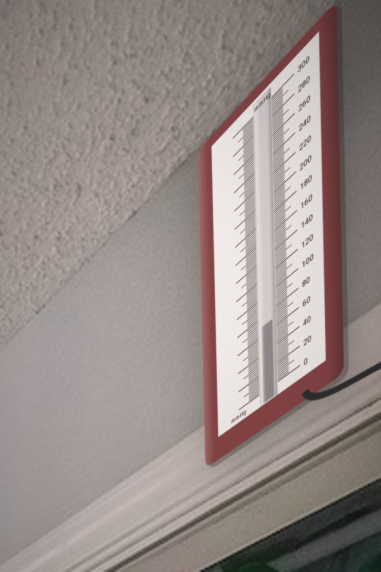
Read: 70 mmHg
